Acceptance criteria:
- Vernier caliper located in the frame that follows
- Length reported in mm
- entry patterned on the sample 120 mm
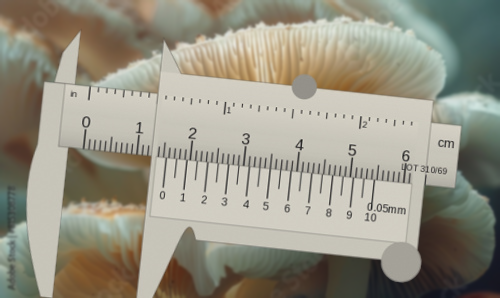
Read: 15.5 mm
